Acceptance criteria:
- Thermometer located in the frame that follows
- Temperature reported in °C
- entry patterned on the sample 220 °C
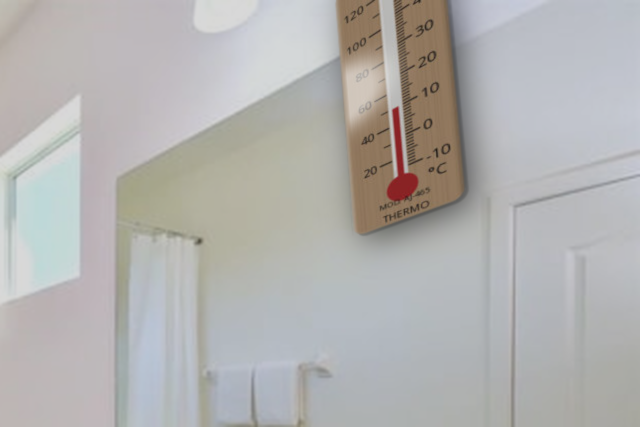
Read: 10 °C
